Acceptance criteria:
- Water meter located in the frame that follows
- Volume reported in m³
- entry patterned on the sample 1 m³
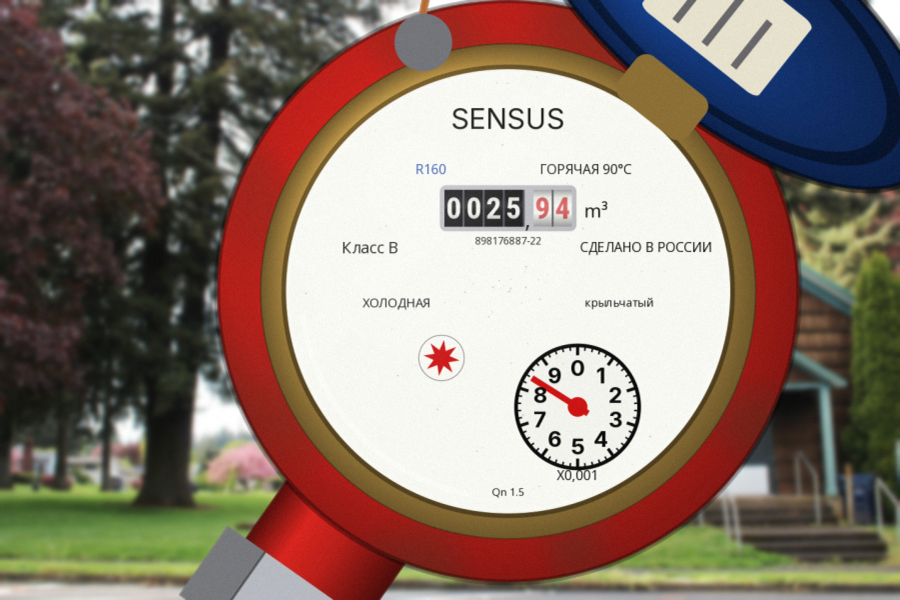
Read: 25.948 m³
